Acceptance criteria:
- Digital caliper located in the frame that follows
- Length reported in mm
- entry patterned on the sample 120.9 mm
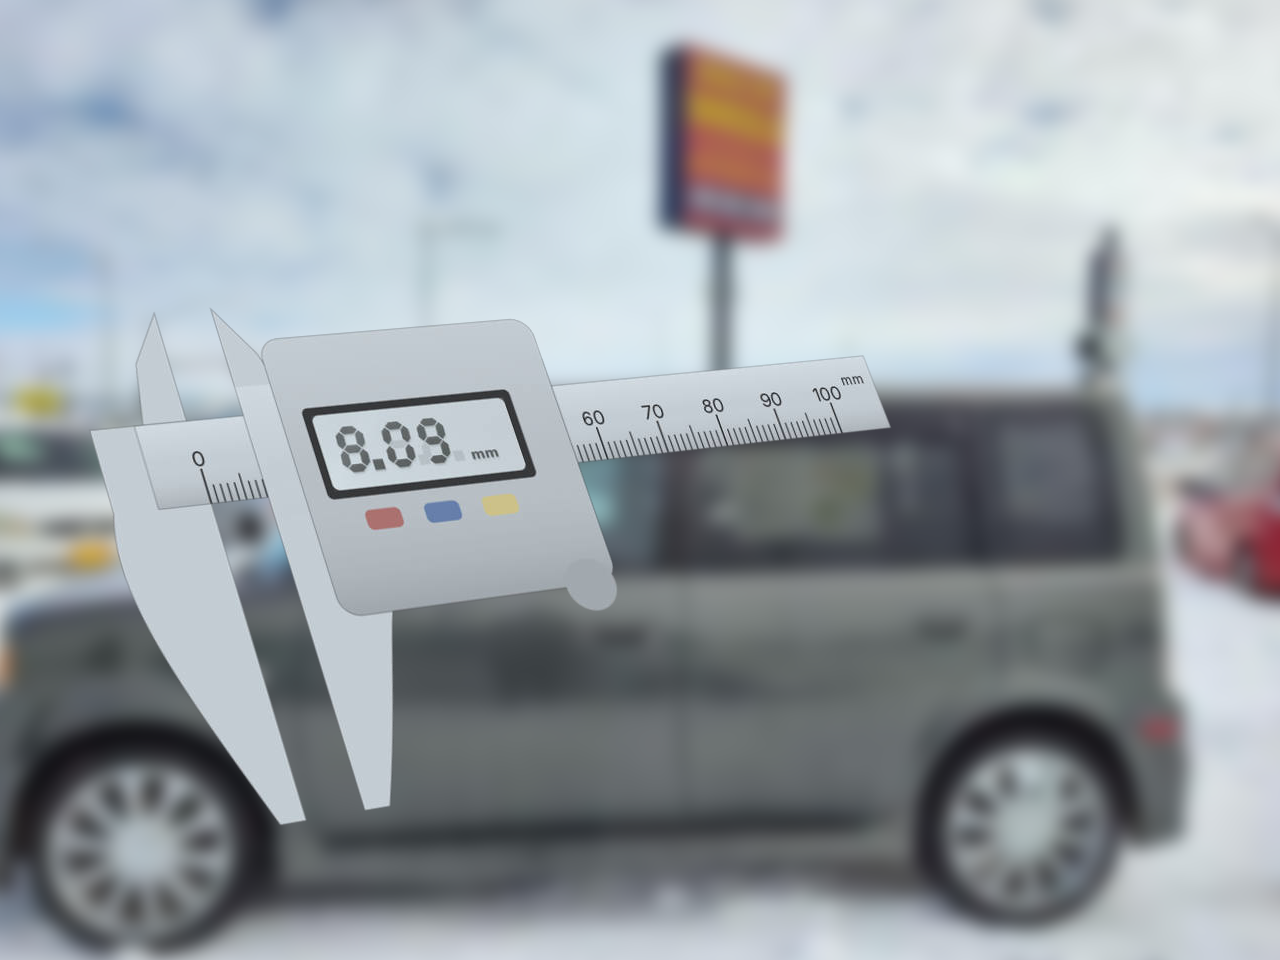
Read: 8.09 mm
